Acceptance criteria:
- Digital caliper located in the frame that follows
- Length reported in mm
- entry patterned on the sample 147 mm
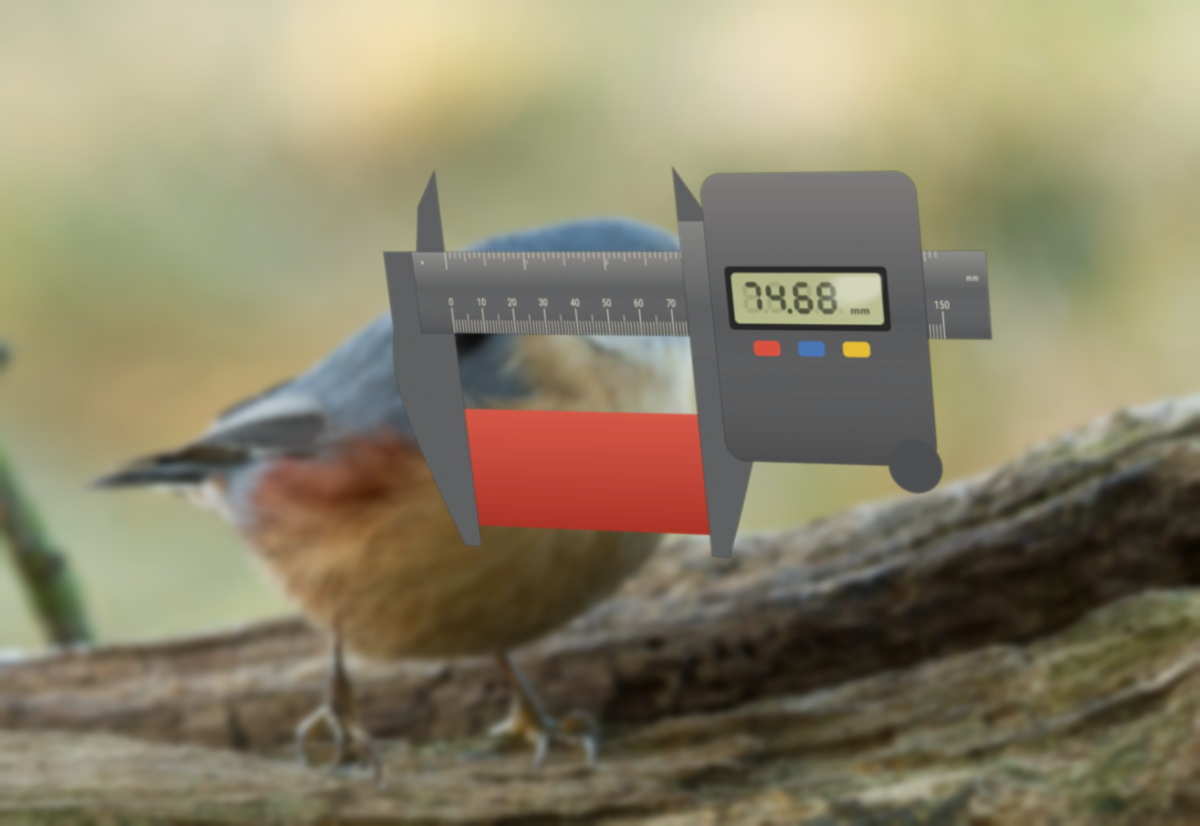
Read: 74.68 mm
